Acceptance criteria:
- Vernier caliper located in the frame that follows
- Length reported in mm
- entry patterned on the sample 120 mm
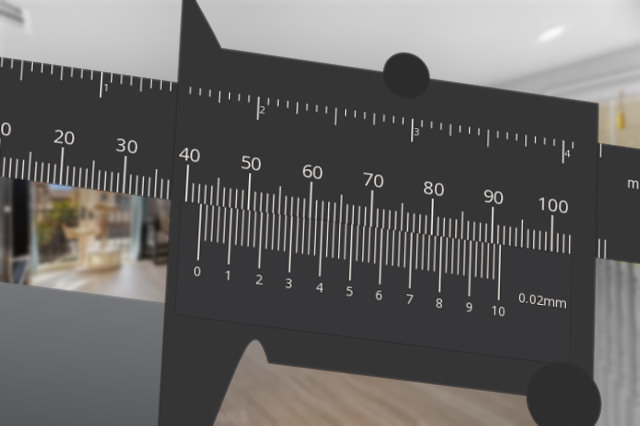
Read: 42.4 mm
